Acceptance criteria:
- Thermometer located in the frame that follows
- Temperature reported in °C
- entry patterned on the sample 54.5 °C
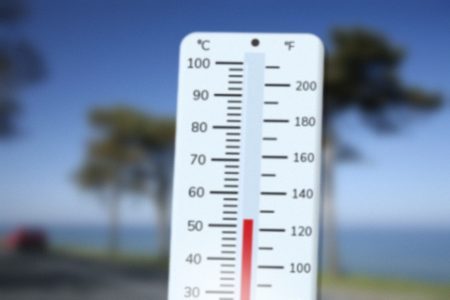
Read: 52 °C
